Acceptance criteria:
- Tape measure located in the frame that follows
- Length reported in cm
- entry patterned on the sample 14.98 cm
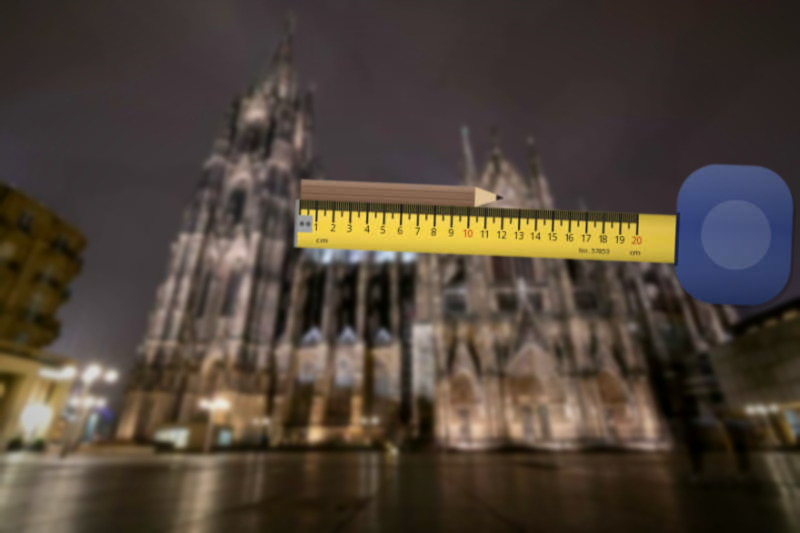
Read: 12 cm
